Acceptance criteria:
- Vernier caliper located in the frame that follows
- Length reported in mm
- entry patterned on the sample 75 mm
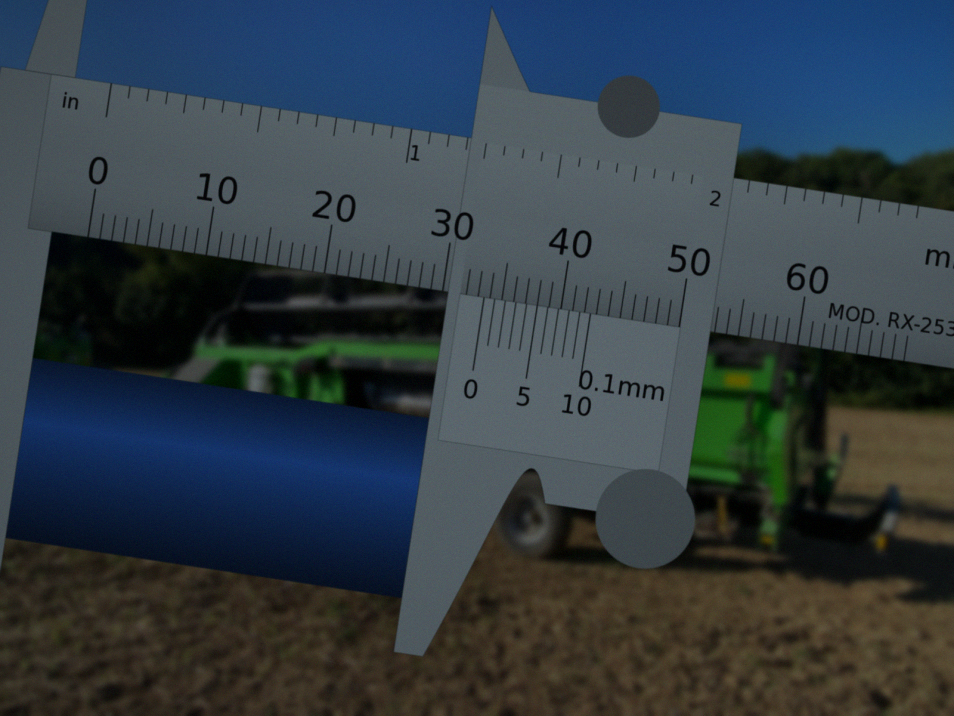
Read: 33.5 mm
